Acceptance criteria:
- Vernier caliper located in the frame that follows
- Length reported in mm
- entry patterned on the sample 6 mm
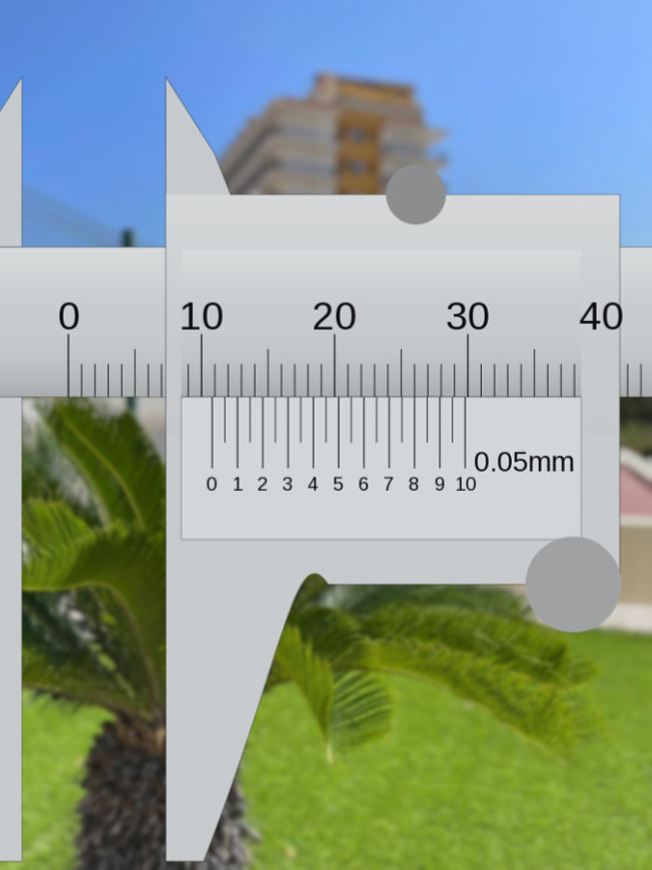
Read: 10.8 mm
